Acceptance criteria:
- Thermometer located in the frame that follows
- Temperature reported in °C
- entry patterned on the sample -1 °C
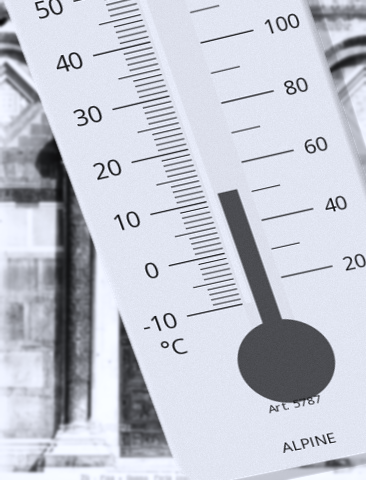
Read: 11 °C
